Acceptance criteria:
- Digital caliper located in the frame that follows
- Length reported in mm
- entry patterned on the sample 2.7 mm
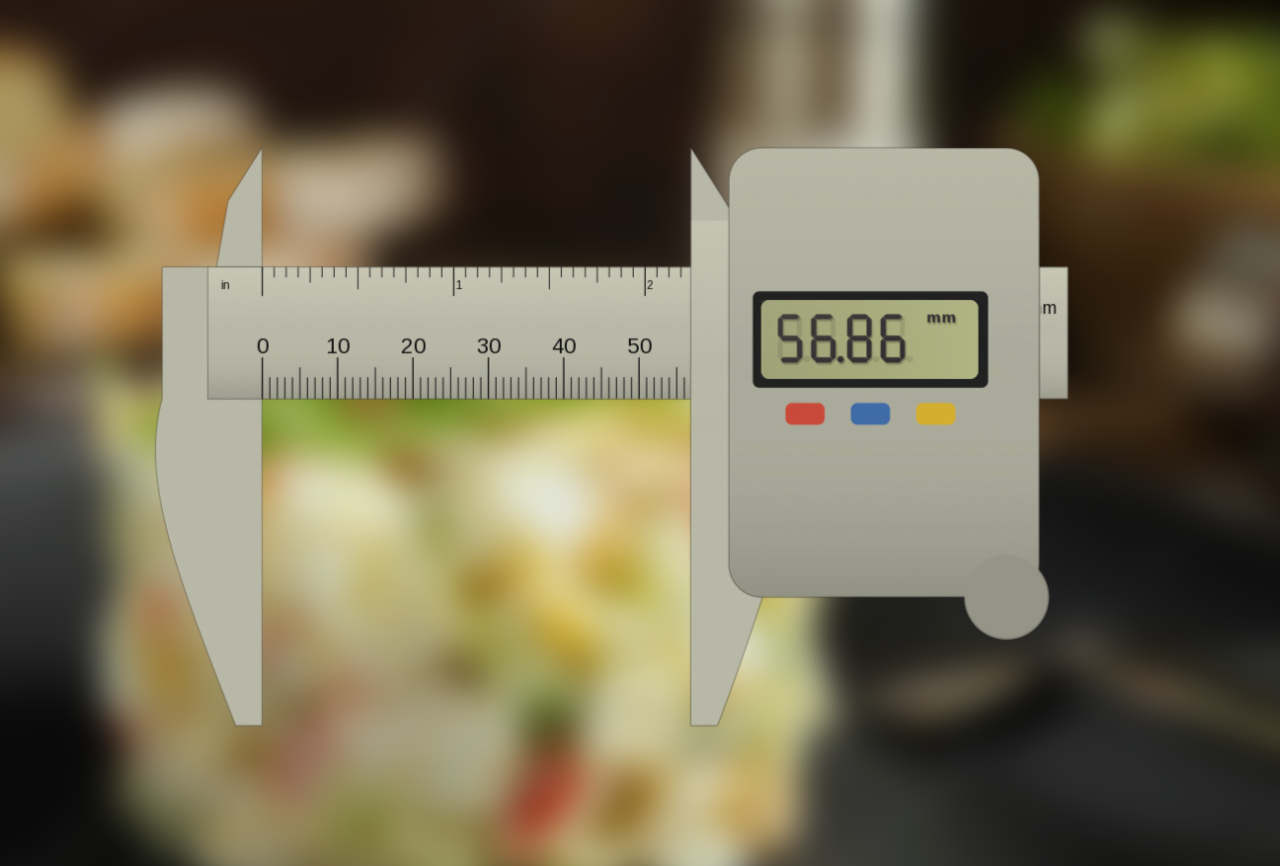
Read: 56.86 mm
